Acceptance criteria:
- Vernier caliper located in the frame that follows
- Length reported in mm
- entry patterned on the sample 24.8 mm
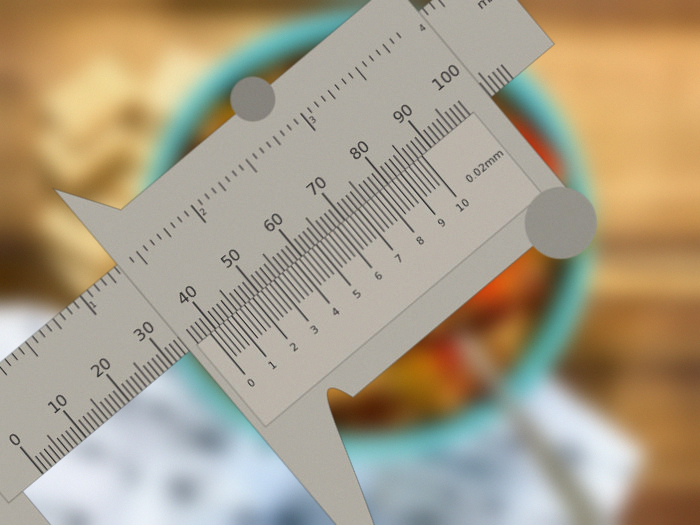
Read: 38.8 mm
